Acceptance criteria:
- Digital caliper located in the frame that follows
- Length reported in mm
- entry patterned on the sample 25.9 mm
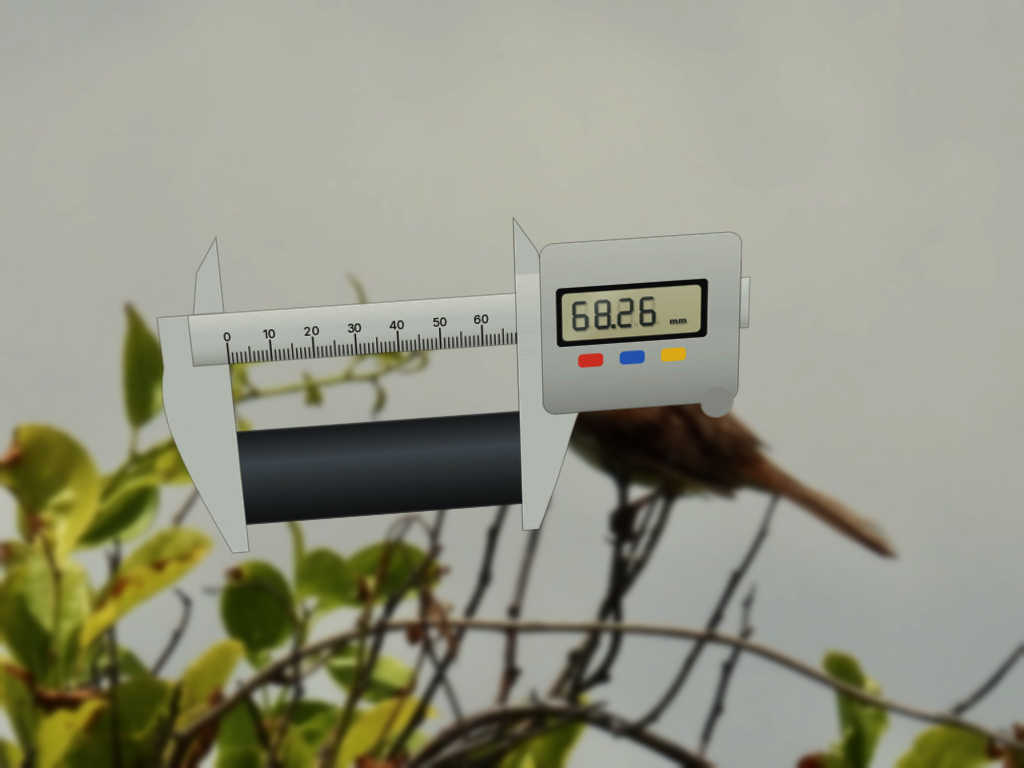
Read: 68.26 mm
